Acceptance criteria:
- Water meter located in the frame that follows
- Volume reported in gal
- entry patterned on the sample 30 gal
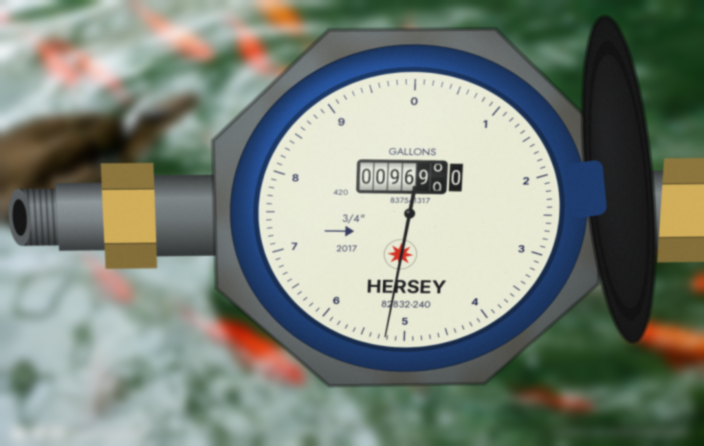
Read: 96985.2 gal
